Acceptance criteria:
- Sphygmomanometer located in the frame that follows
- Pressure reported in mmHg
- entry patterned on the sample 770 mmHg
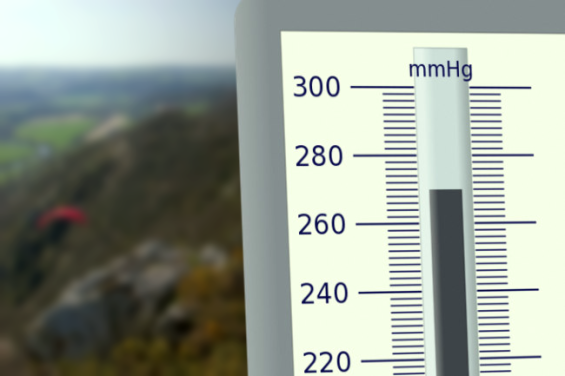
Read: 270 mmHg
